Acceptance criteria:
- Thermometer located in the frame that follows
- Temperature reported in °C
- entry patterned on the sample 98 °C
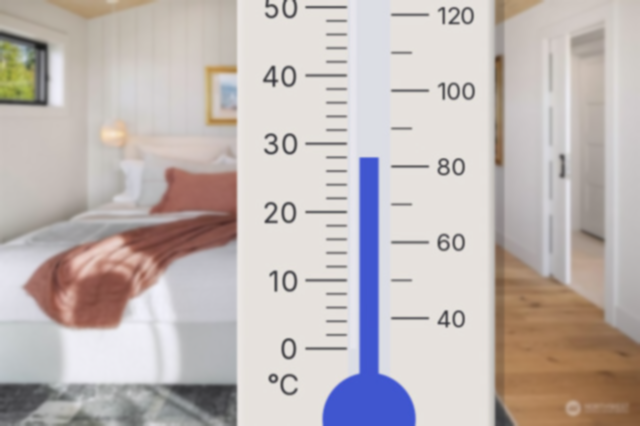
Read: 28 °C
